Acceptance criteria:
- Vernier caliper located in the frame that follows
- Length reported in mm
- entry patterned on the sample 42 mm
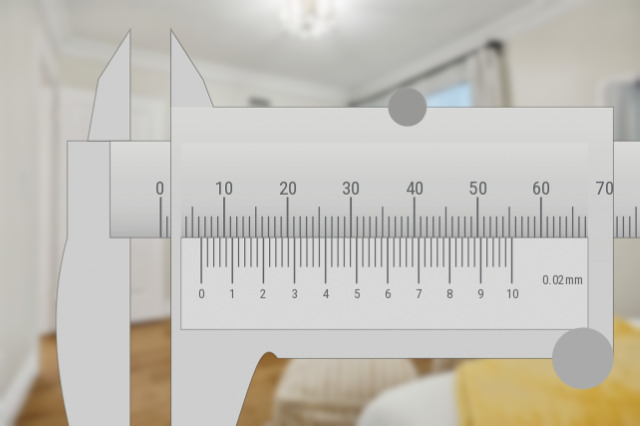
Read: 6.4 mm
